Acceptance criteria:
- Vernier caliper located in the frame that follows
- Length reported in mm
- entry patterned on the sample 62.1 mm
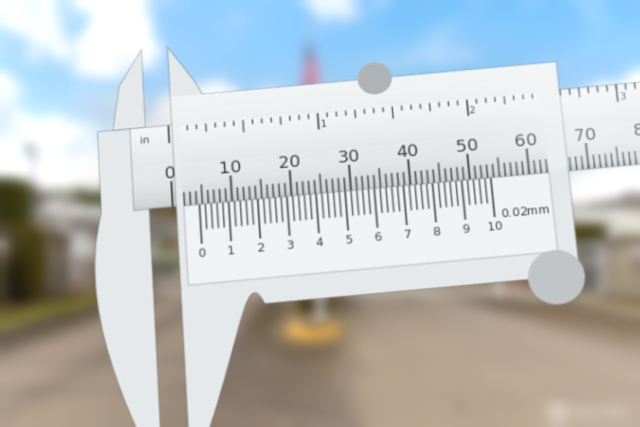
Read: 4.5 mm
